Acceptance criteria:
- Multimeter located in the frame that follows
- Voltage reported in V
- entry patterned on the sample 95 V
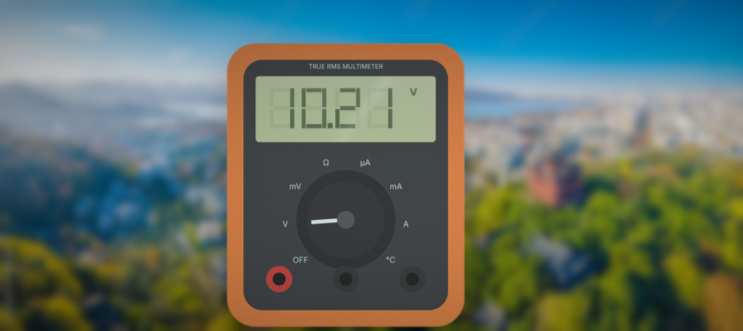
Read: 10.21 V
